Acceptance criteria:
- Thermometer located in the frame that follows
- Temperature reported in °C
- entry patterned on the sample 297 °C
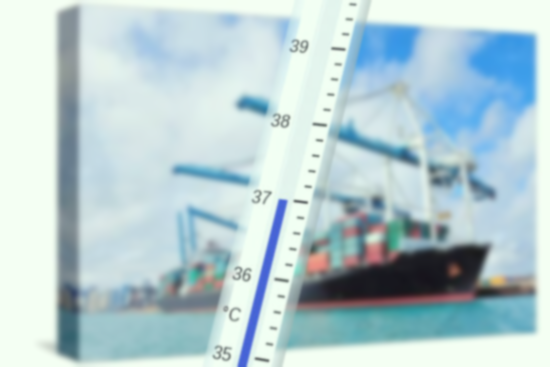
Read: 37 °C
